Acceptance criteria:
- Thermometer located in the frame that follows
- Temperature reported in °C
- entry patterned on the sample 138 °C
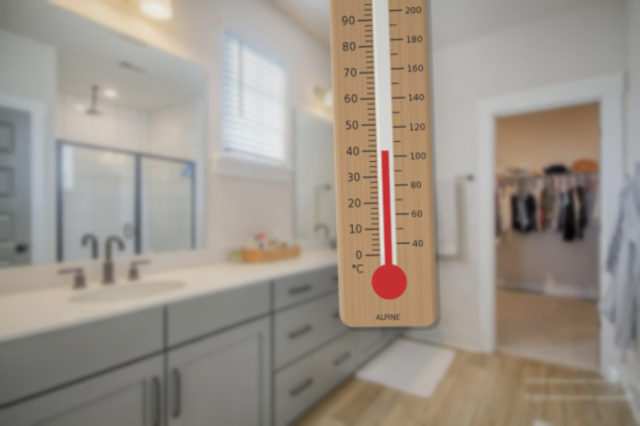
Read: 40 °C
